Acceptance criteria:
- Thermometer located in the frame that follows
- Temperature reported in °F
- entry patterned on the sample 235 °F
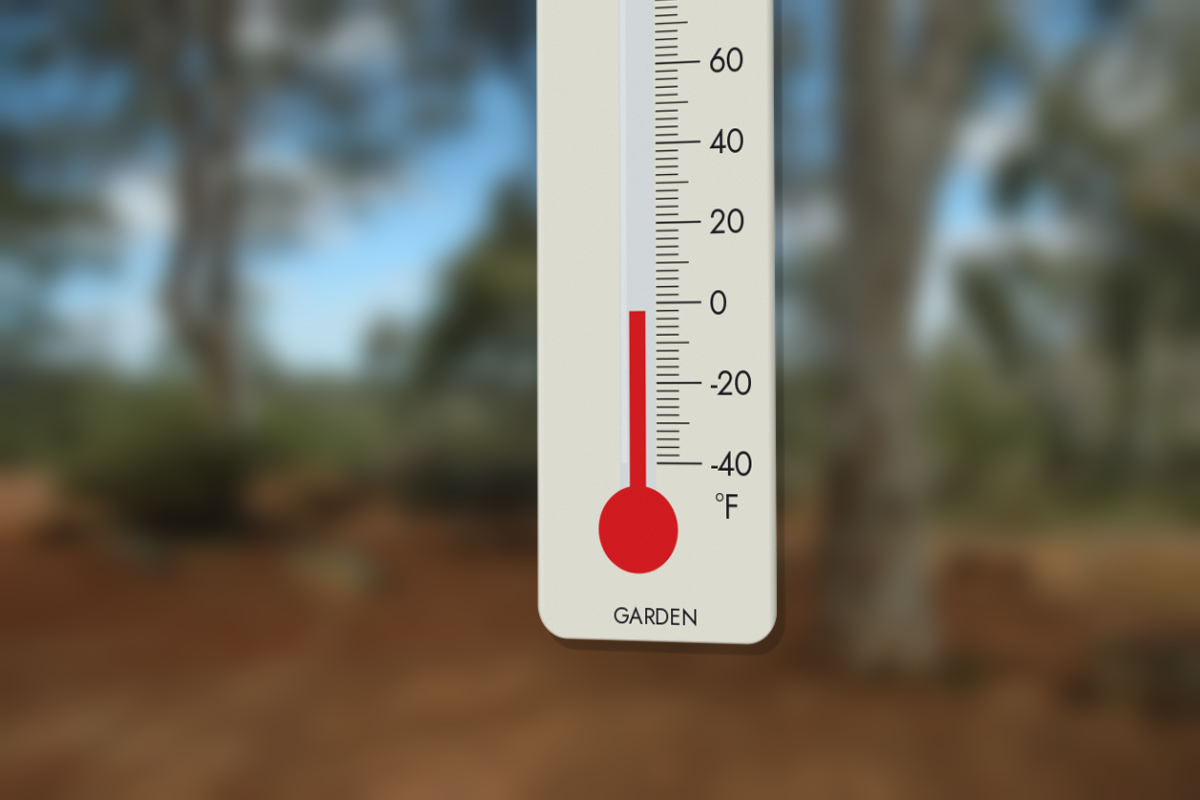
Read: -2 °F
